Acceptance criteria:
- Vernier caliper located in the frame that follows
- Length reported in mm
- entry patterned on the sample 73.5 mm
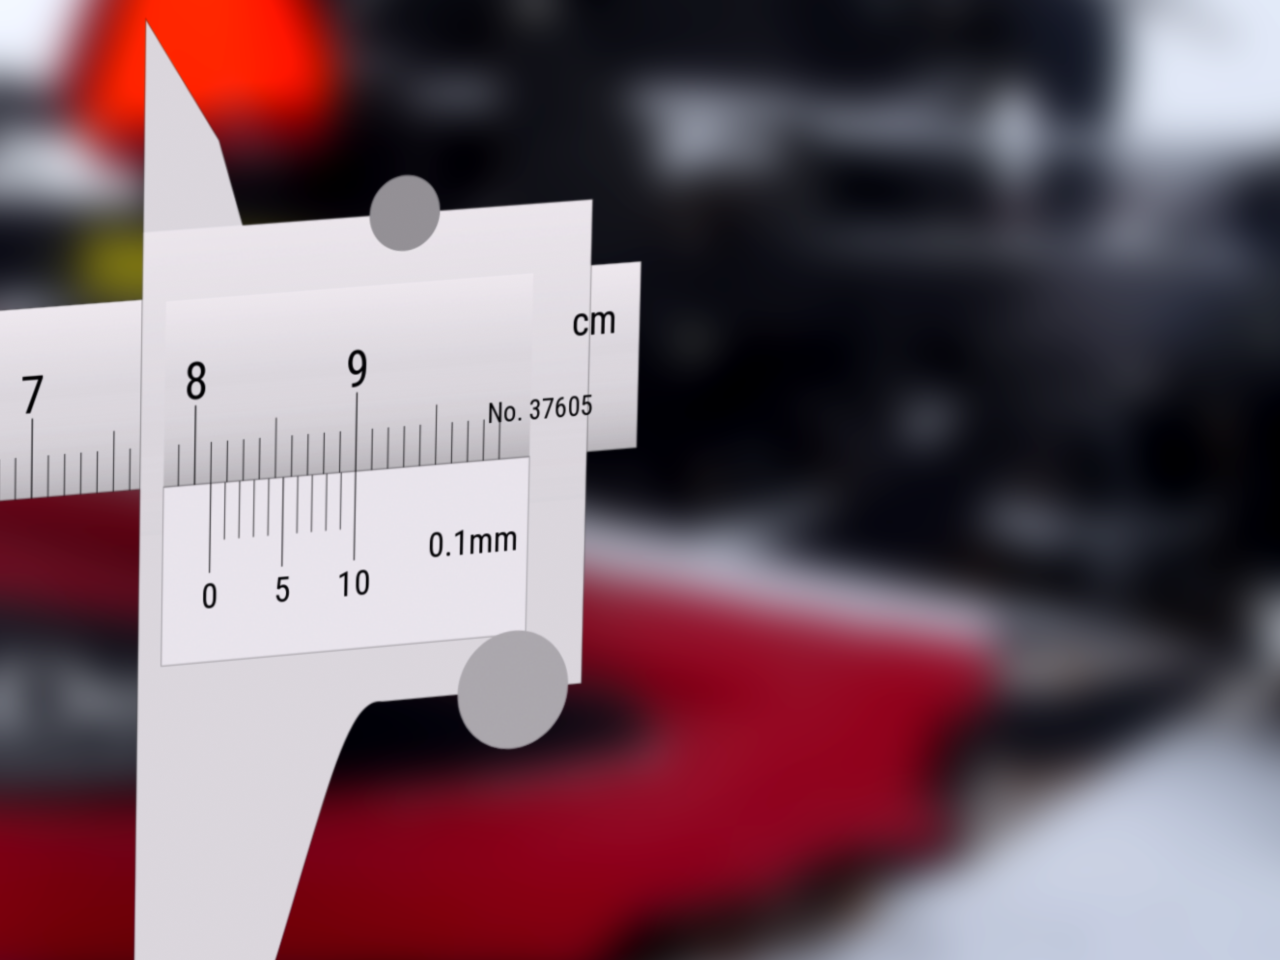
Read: 81.0 mm
